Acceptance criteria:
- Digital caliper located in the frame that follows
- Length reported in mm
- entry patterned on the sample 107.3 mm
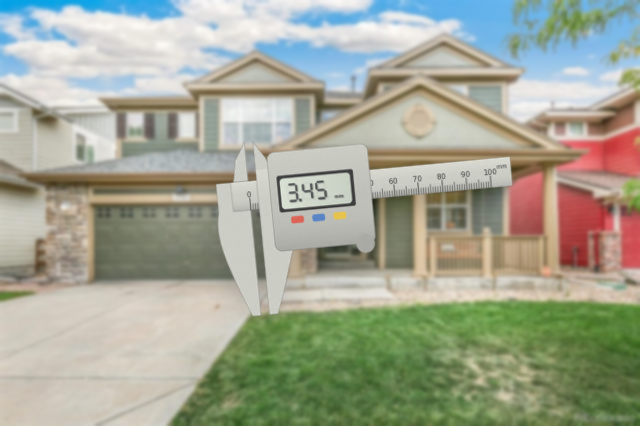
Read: 3.45 mm
